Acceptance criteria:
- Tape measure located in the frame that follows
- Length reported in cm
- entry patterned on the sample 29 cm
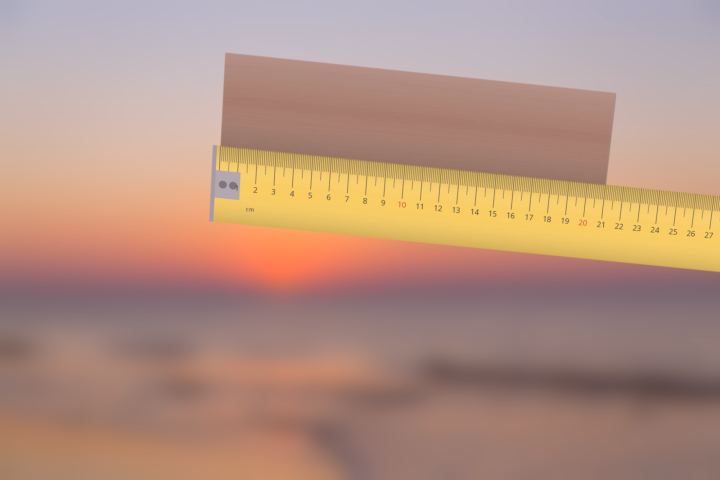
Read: 21 cm
